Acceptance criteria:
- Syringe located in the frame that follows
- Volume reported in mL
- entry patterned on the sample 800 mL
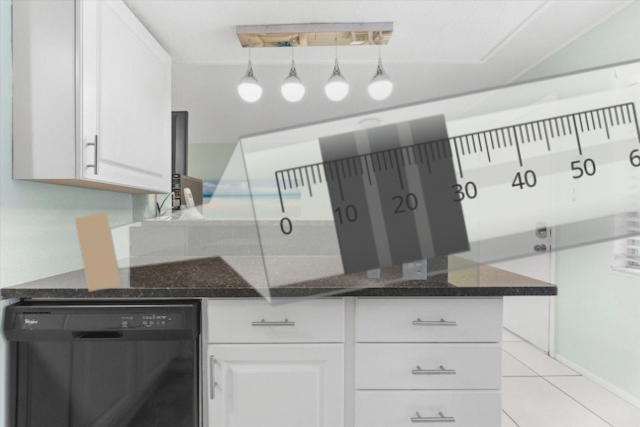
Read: 8 mL
